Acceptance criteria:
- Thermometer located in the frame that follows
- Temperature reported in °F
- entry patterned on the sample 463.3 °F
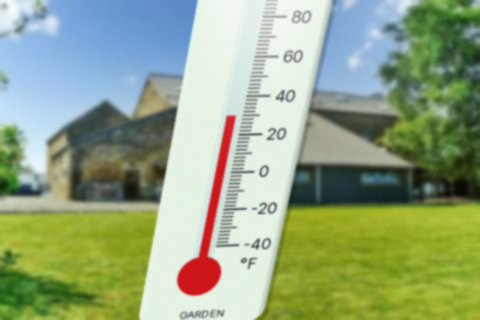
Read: 30 °F
